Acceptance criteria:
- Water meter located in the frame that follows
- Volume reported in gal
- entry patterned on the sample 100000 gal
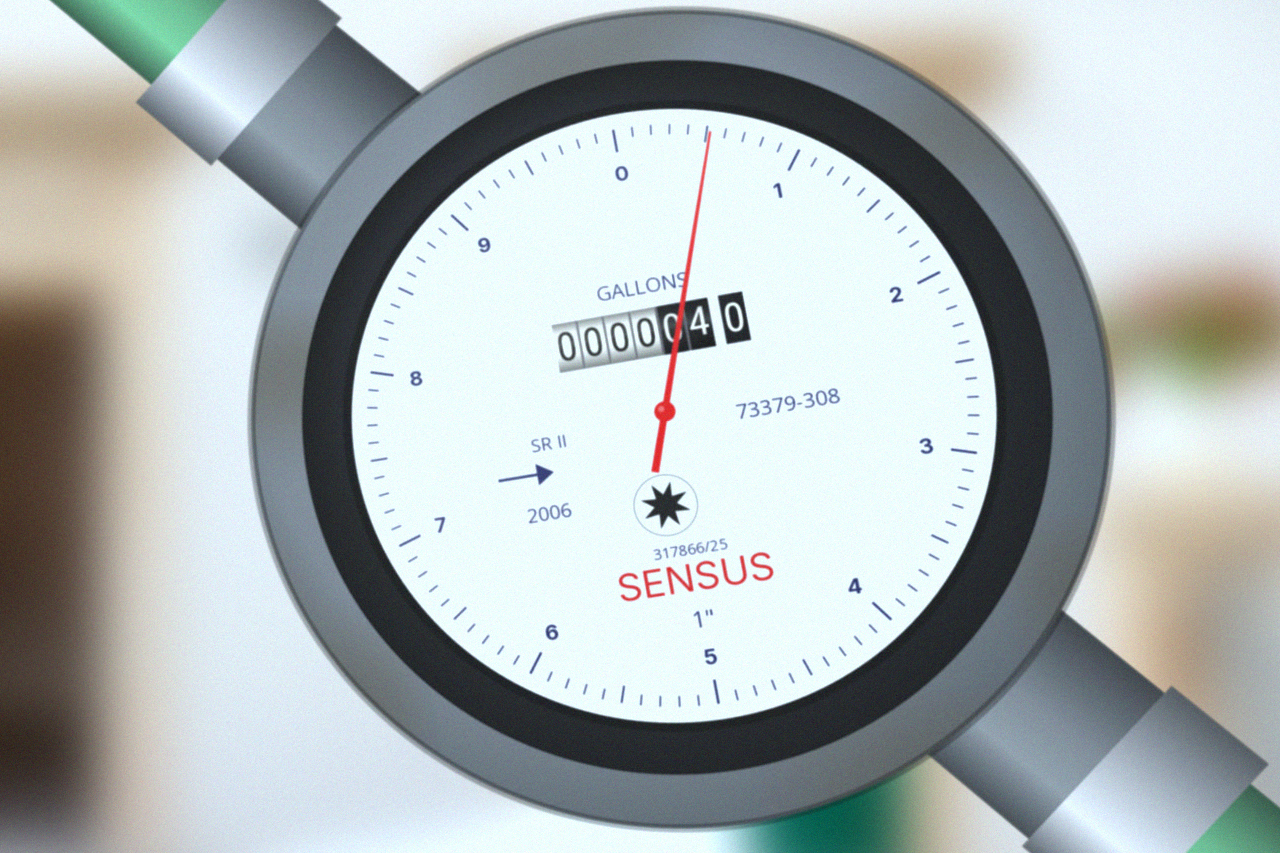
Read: 40.5 gal
